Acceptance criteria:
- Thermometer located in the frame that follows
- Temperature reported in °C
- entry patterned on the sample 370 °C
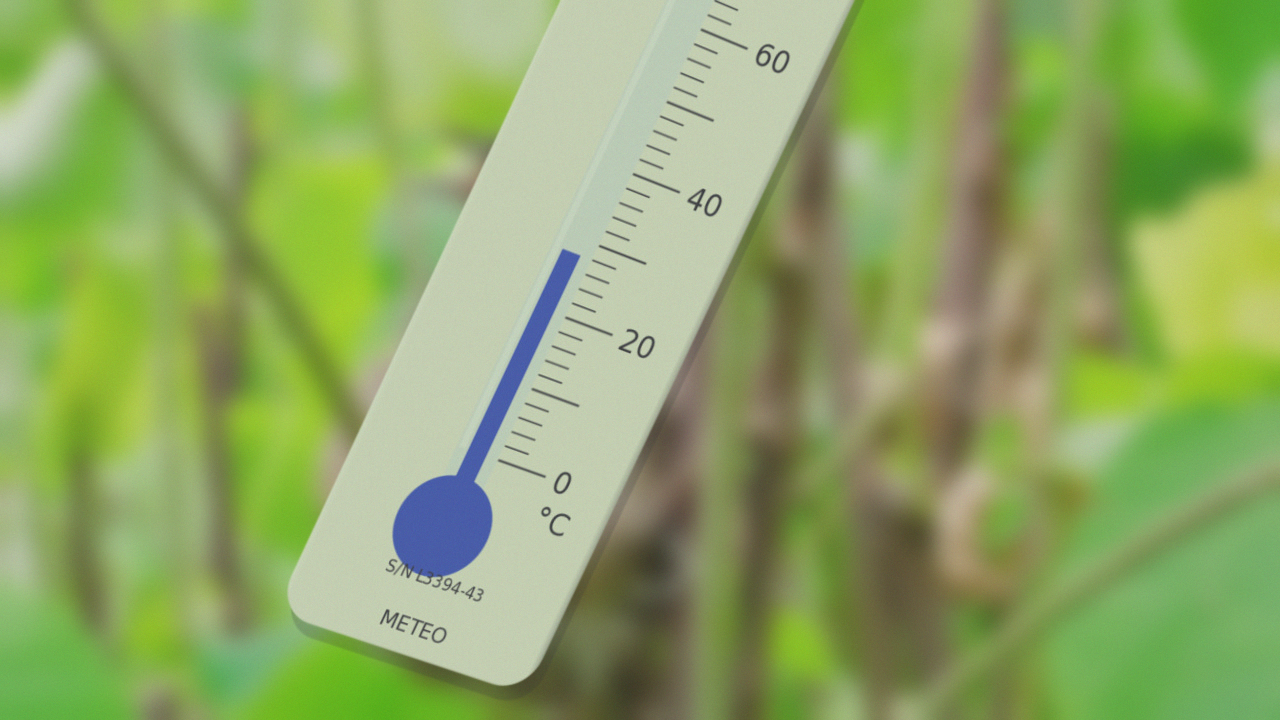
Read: 28 °C
